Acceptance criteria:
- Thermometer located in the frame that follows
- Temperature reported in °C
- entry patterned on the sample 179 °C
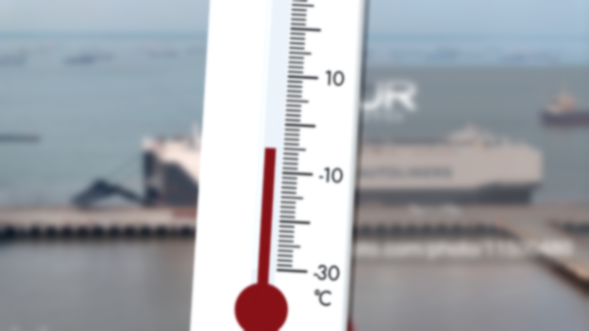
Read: -5 °C
